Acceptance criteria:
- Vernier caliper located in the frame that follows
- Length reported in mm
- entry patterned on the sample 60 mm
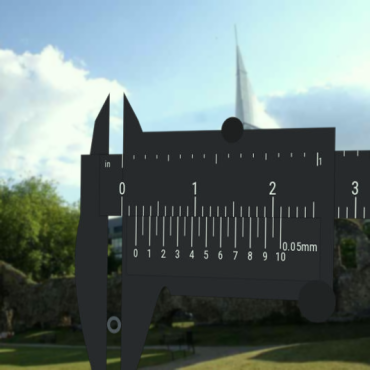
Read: 2.0 mm
